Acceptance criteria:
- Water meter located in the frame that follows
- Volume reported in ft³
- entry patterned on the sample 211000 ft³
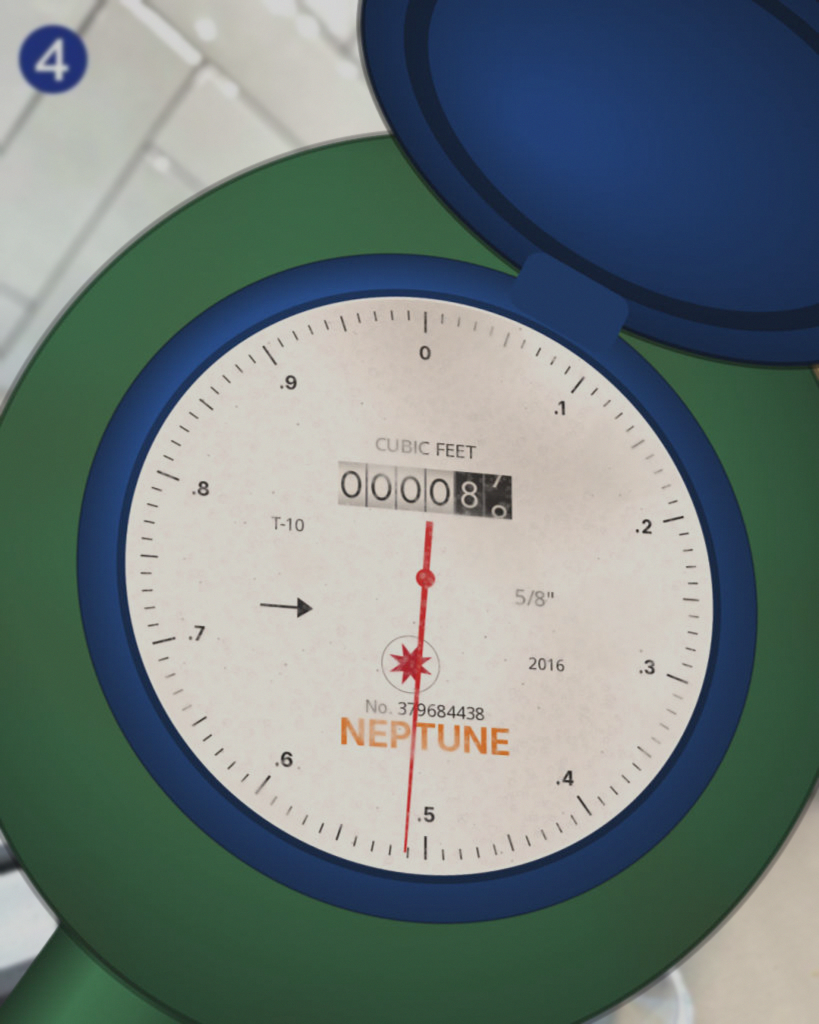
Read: 87.51 ft³
